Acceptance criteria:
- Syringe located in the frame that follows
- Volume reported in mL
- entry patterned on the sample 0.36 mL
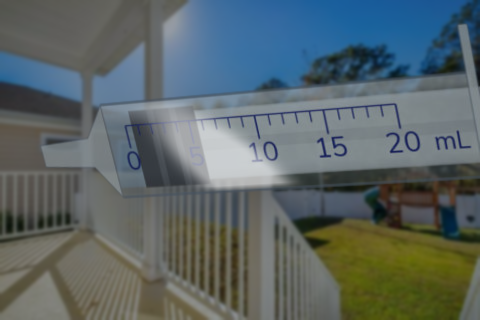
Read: 0.5 mL
